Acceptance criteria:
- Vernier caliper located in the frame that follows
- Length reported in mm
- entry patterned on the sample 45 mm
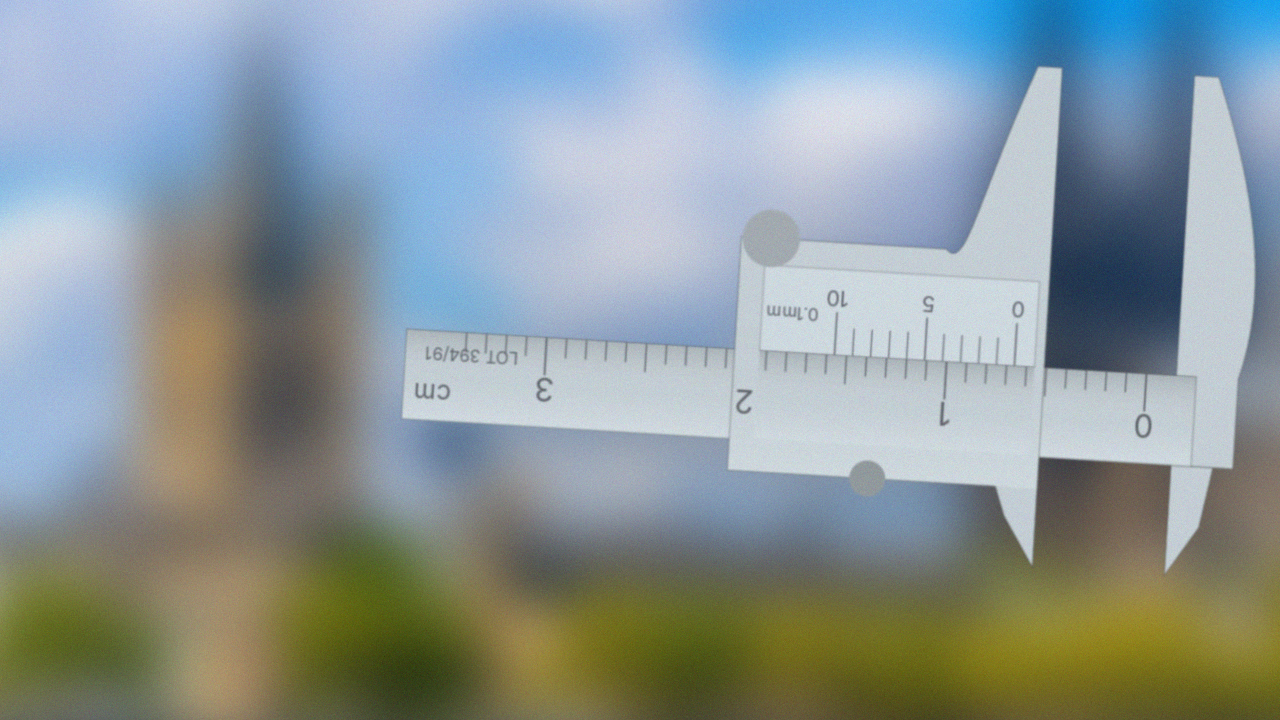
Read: 6.6 mm
